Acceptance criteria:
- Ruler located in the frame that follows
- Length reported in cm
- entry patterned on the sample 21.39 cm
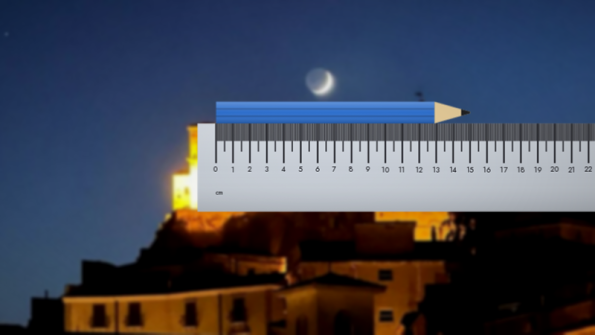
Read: 15 cm
